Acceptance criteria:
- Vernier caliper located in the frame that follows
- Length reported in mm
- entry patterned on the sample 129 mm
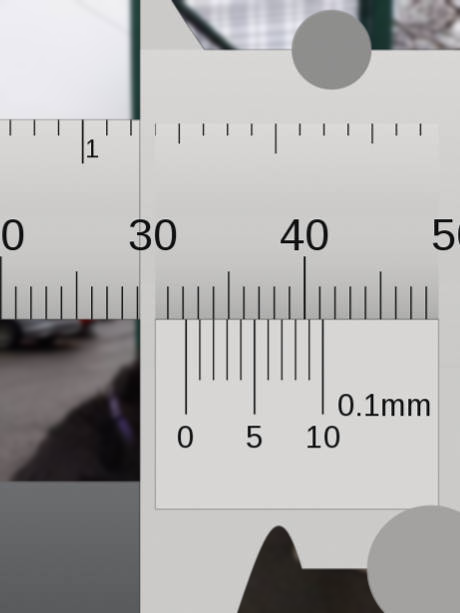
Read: 32.2 mm
